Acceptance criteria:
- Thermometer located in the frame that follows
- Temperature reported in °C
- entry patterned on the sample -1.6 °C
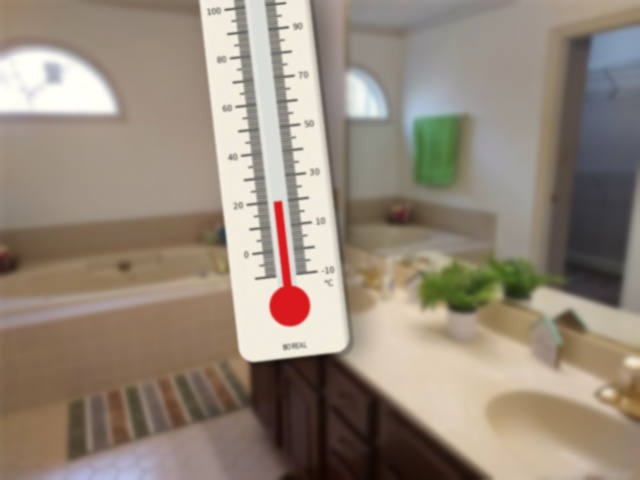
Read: 20 °C
